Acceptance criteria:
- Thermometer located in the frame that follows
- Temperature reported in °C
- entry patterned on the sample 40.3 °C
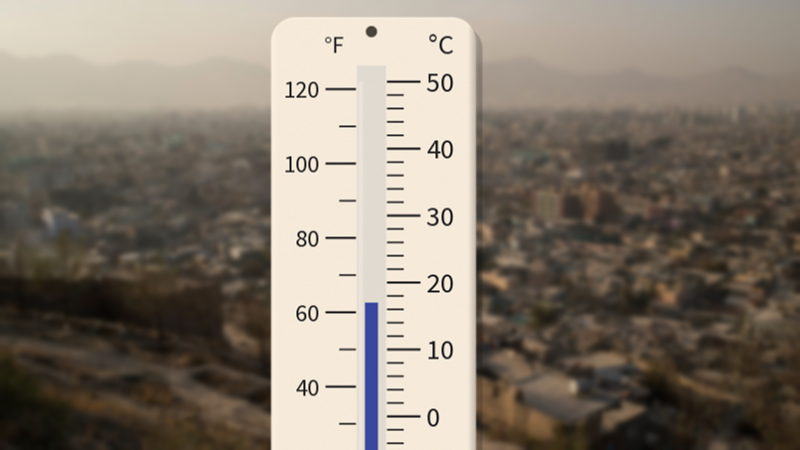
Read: 17 °C
